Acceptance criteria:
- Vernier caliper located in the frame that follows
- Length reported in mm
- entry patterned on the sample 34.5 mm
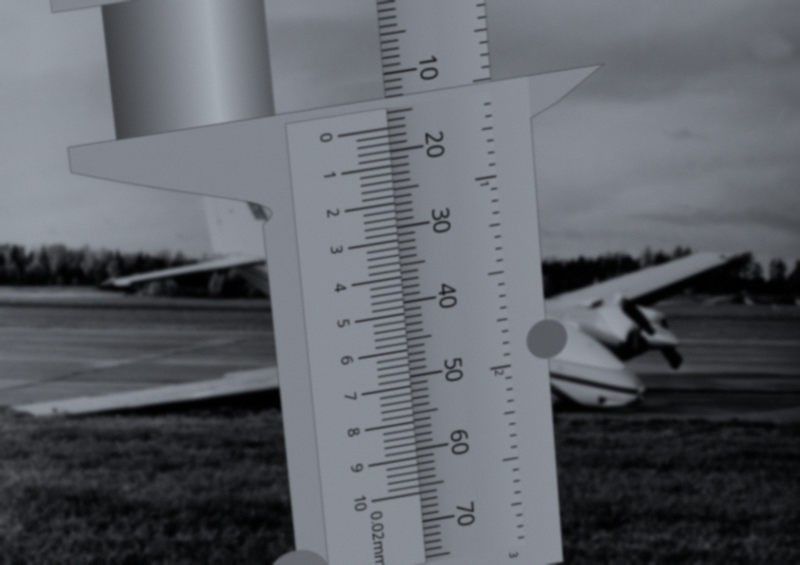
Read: 17.0 mm
